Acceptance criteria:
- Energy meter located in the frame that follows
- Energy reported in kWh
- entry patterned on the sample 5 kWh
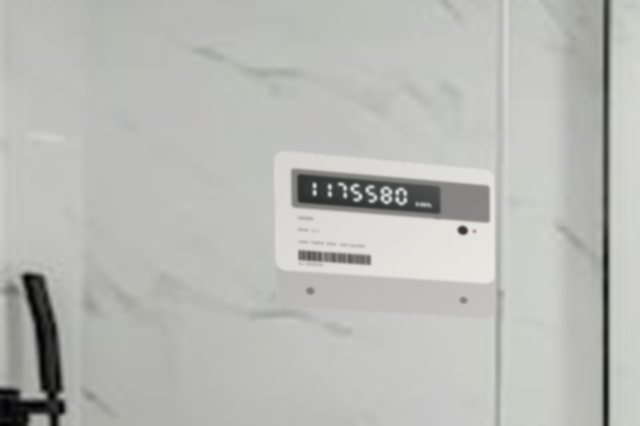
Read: 1175580 kWh
